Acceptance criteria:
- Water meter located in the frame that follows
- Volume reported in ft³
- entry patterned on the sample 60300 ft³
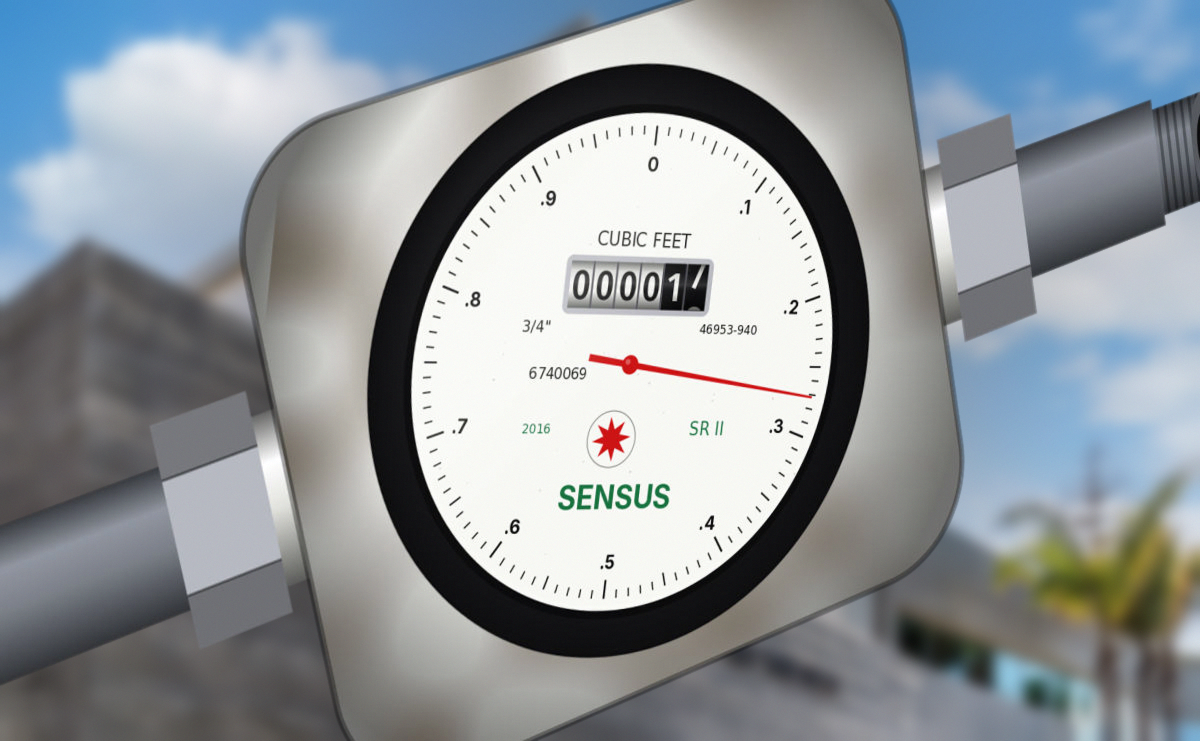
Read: 17.27 ft³
